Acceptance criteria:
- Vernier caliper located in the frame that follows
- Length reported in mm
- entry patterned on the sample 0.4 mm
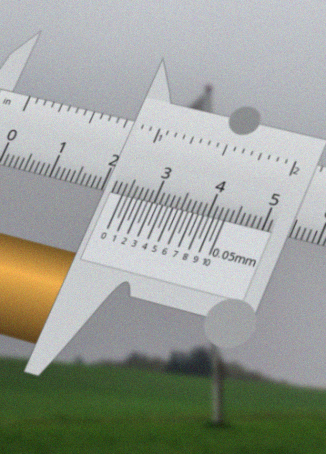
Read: 24.0 mm
